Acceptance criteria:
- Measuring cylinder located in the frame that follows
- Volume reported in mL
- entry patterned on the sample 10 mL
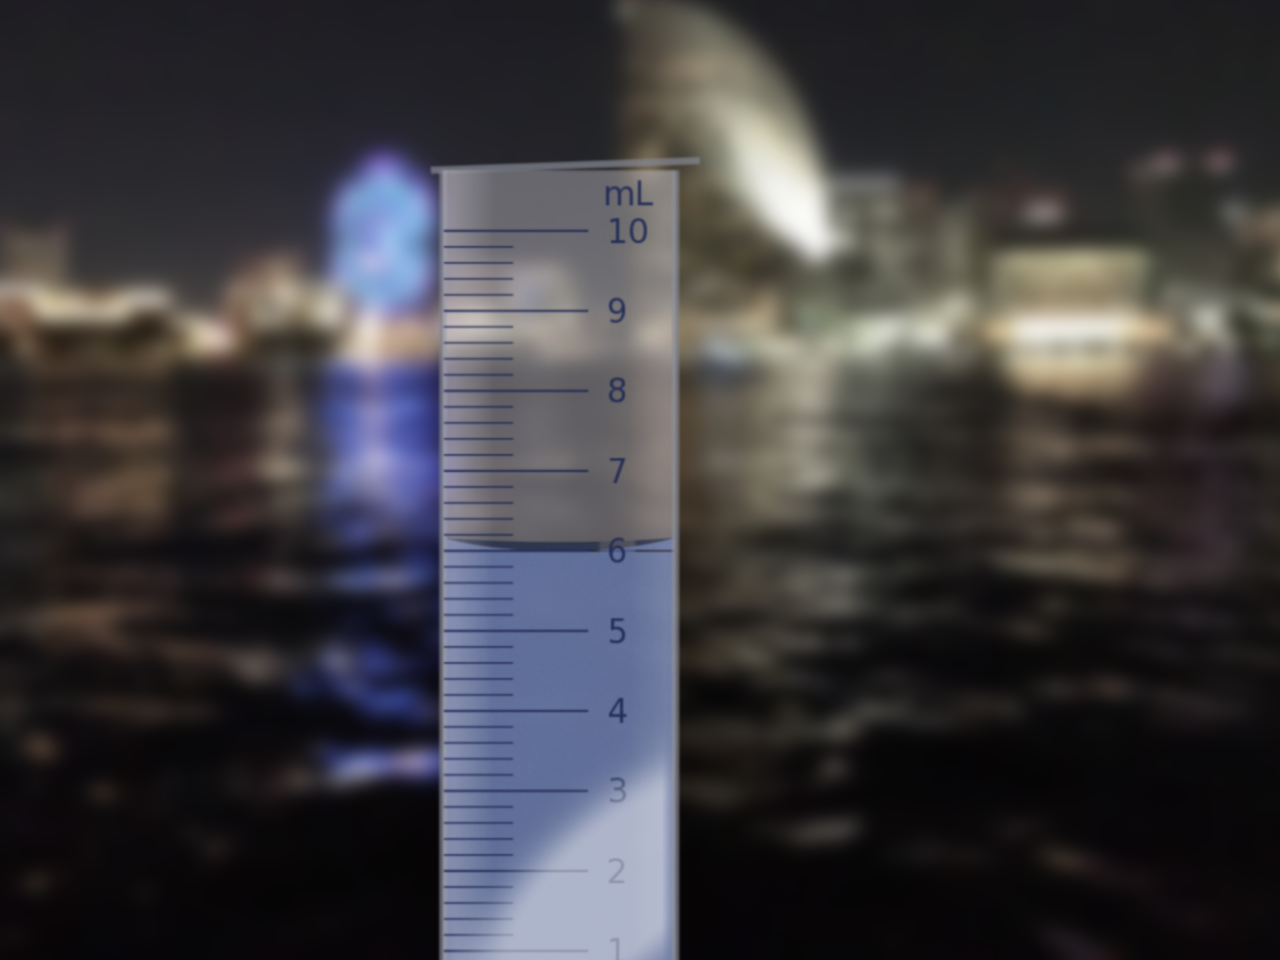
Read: 6 mL
